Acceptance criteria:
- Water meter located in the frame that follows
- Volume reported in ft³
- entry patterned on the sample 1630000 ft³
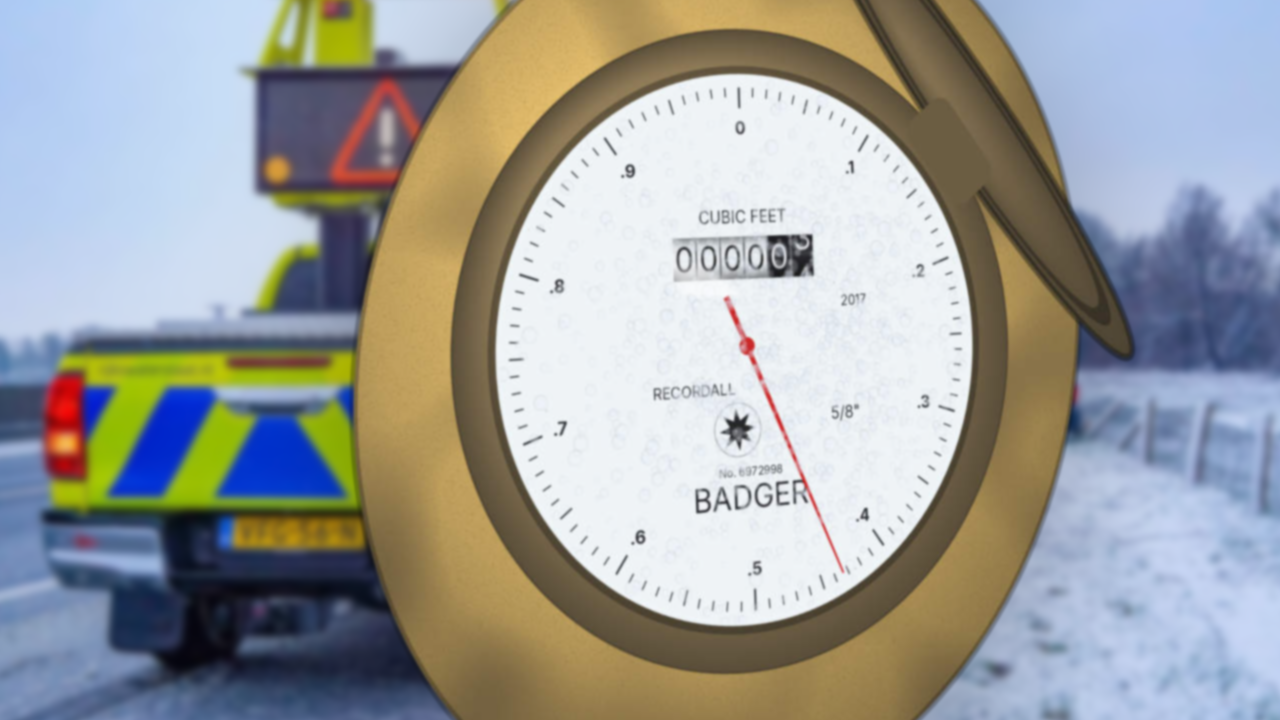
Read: 3.43 ft³
